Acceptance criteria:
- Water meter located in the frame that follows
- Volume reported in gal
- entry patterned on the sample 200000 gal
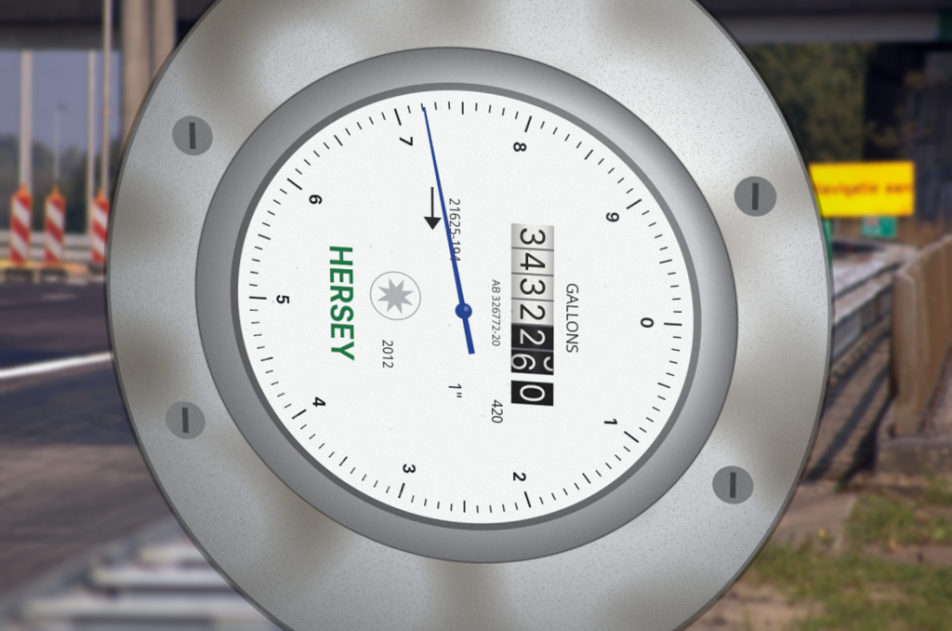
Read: 3432257.2 gal
